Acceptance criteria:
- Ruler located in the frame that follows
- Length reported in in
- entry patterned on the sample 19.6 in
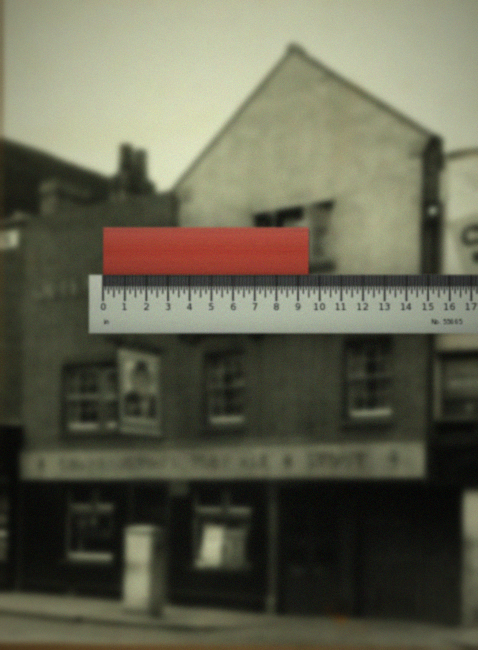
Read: 9.5 in
